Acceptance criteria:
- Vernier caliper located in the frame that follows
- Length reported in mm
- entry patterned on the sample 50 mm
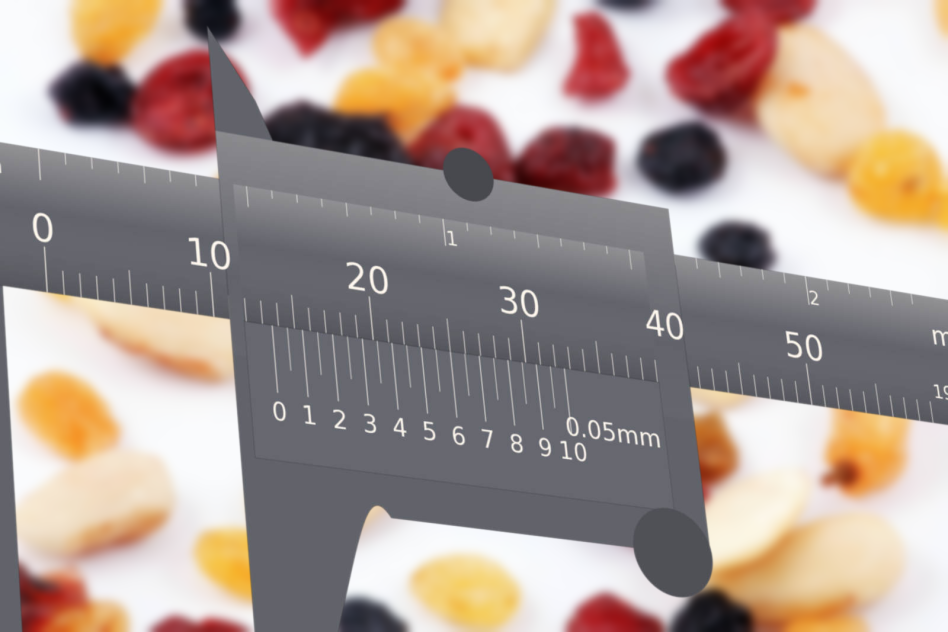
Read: 13.6 mm
